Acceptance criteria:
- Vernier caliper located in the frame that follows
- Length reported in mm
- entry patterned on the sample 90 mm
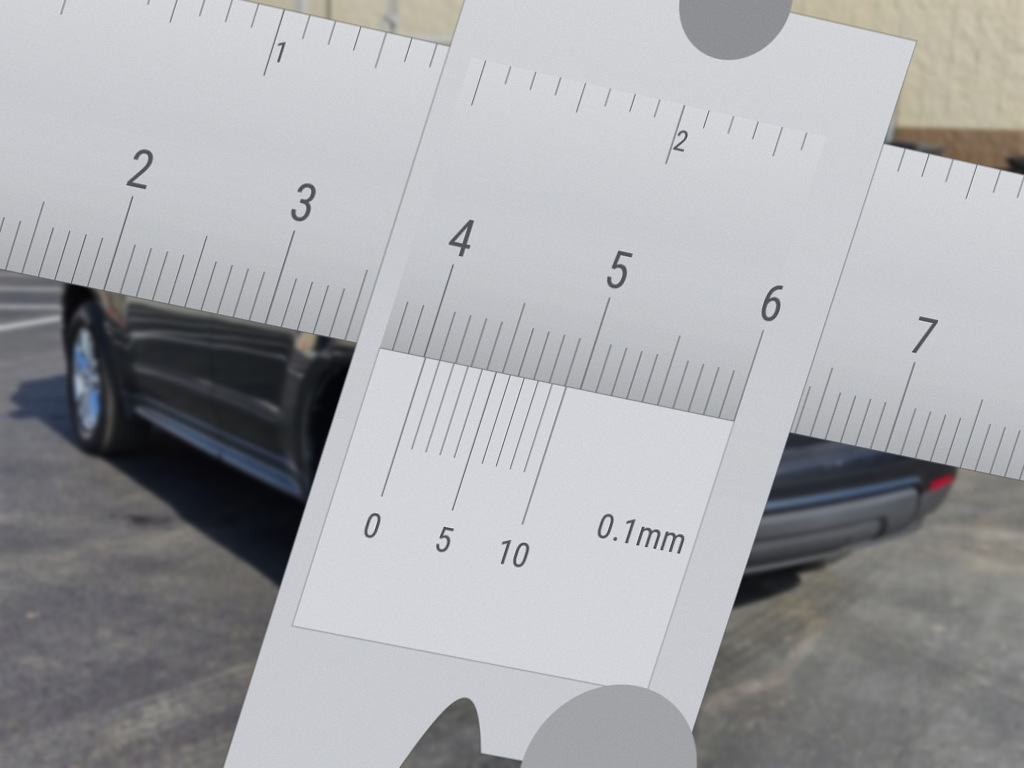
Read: 40.1 mm
